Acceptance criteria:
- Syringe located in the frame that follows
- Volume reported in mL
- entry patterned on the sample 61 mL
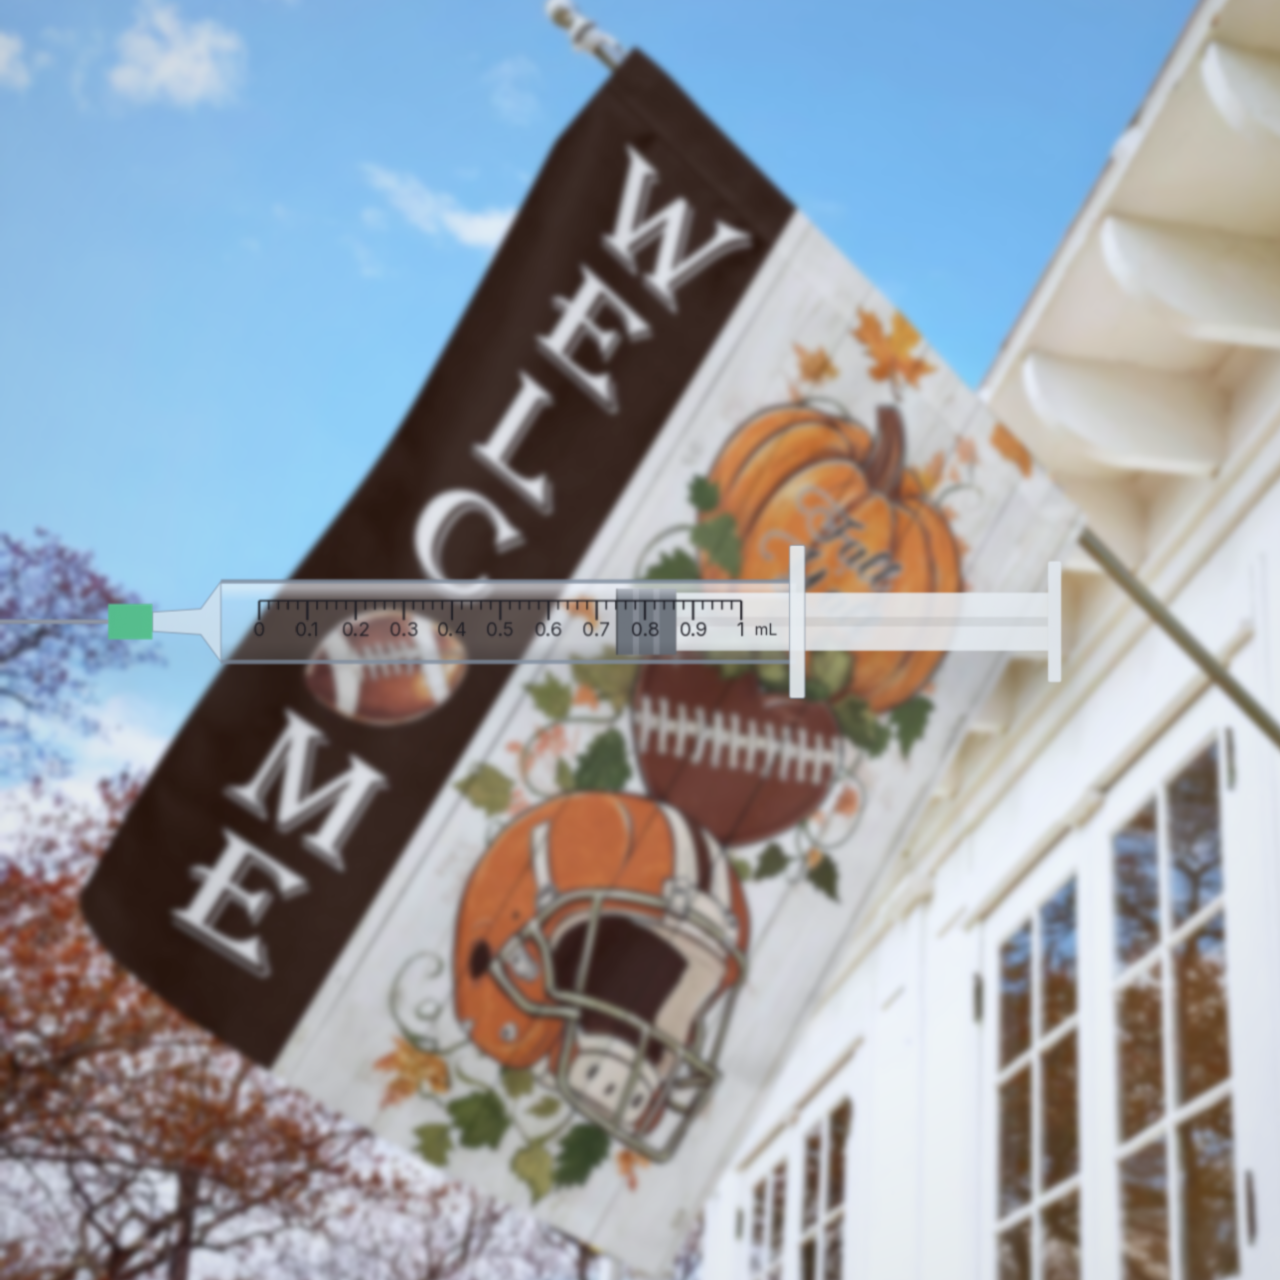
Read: 0.74 mL
